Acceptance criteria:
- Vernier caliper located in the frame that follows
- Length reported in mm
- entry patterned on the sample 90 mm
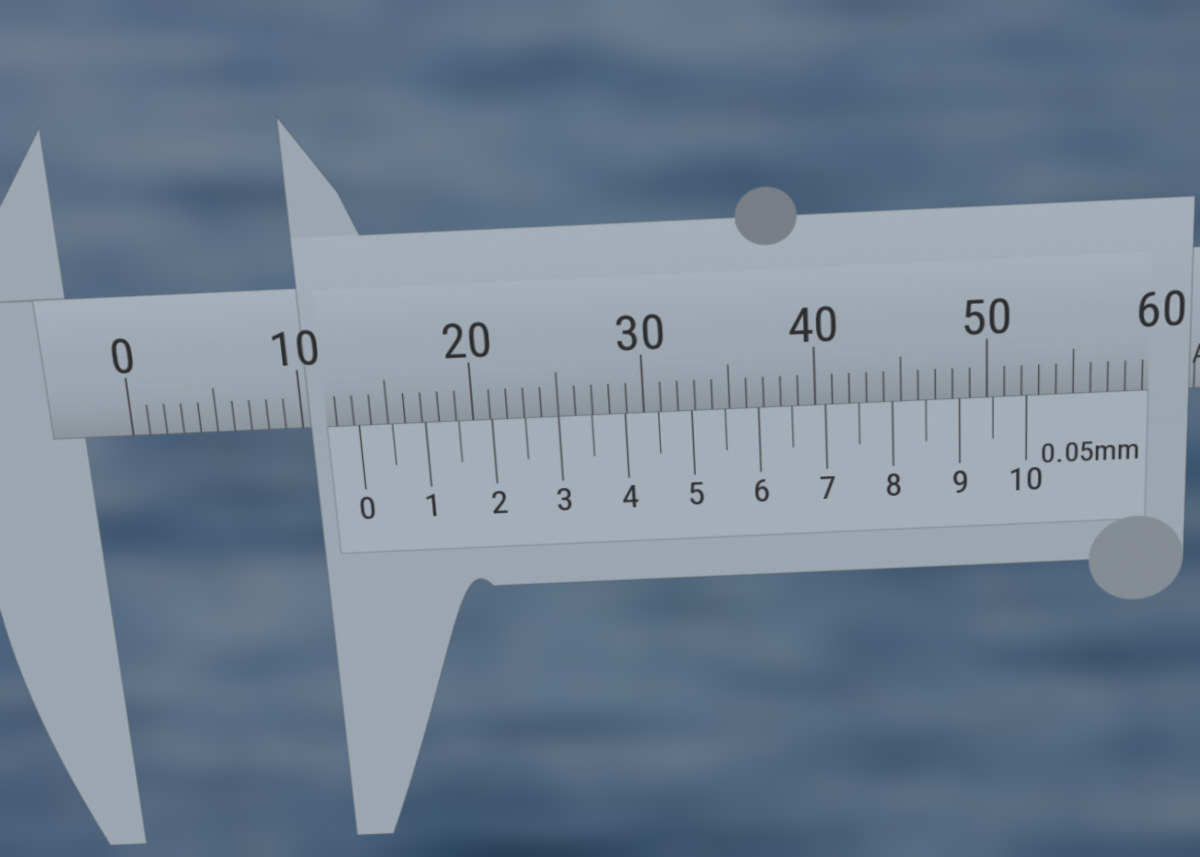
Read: 13.3 mm
